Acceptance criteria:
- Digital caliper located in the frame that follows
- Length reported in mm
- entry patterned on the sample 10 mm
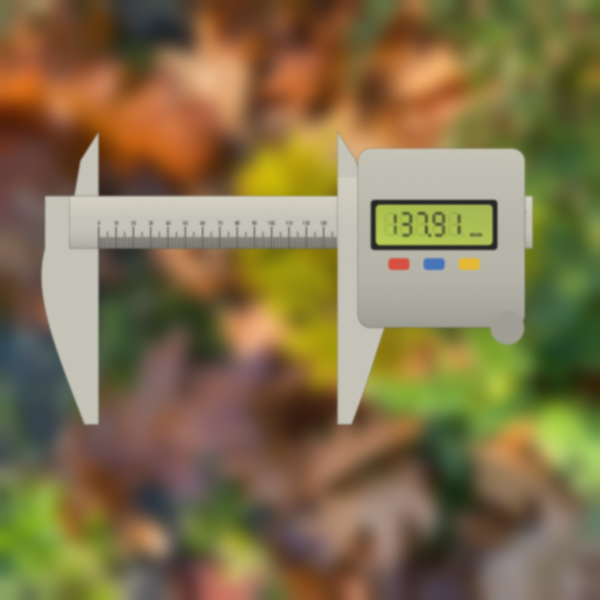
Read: 137.91 mm
